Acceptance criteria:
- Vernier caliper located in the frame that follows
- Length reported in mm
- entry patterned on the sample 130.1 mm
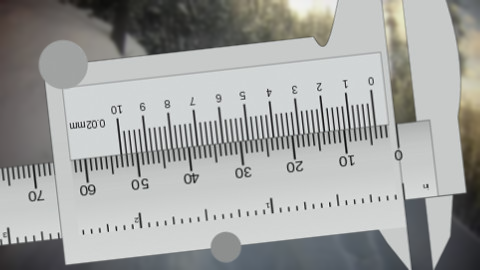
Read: 4.0 mm
